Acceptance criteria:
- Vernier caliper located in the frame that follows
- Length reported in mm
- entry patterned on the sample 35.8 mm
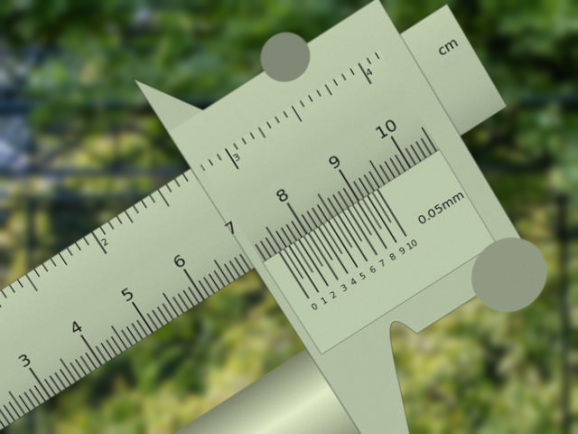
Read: 74.6 mm
